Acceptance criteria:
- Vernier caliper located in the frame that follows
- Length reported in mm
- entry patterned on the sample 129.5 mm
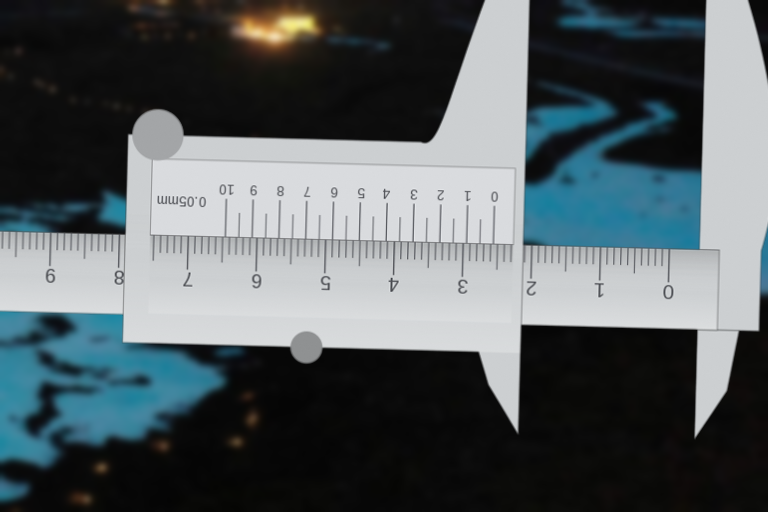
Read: 25.6 mm
